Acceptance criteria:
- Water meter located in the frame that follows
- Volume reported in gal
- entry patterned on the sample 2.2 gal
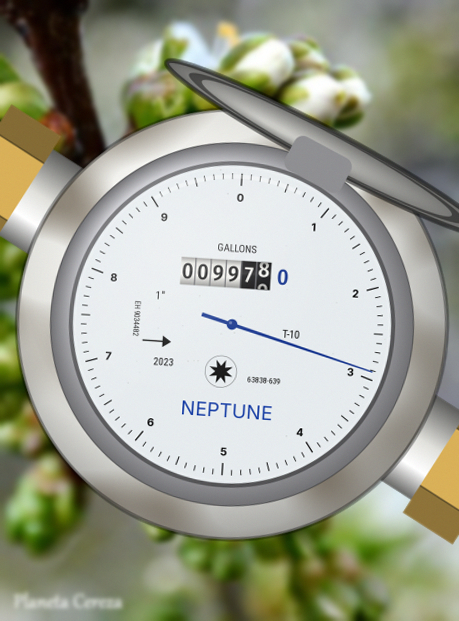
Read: 99782.9 gal
